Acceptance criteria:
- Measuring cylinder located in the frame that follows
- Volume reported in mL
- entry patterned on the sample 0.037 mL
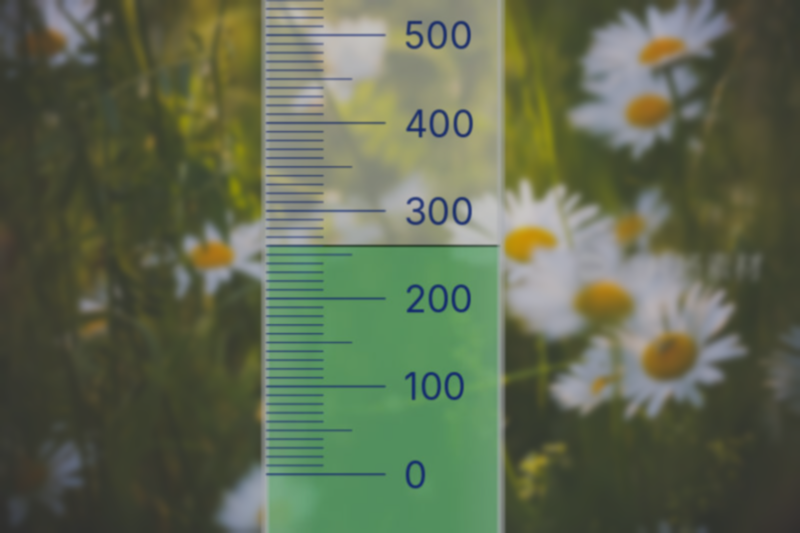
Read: 260 mL
